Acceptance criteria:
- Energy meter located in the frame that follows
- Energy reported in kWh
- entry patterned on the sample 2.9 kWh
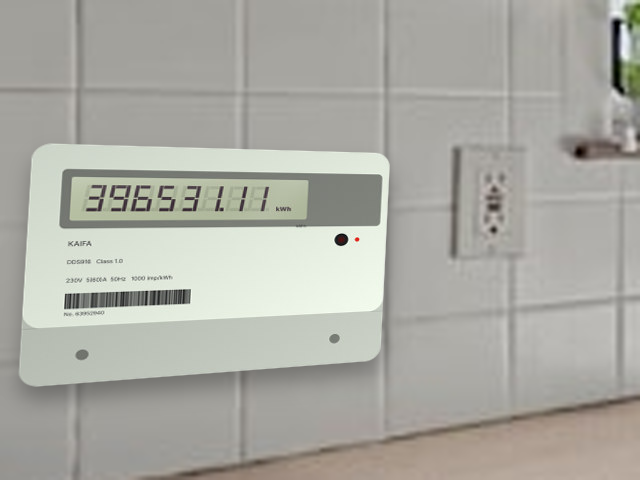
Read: 396531.11 kWh
